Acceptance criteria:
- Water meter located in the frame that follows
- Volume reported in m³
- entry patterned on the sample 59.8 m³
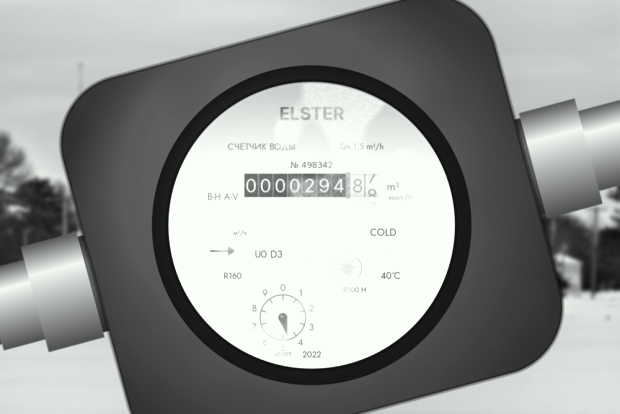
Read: 294.874 m³
